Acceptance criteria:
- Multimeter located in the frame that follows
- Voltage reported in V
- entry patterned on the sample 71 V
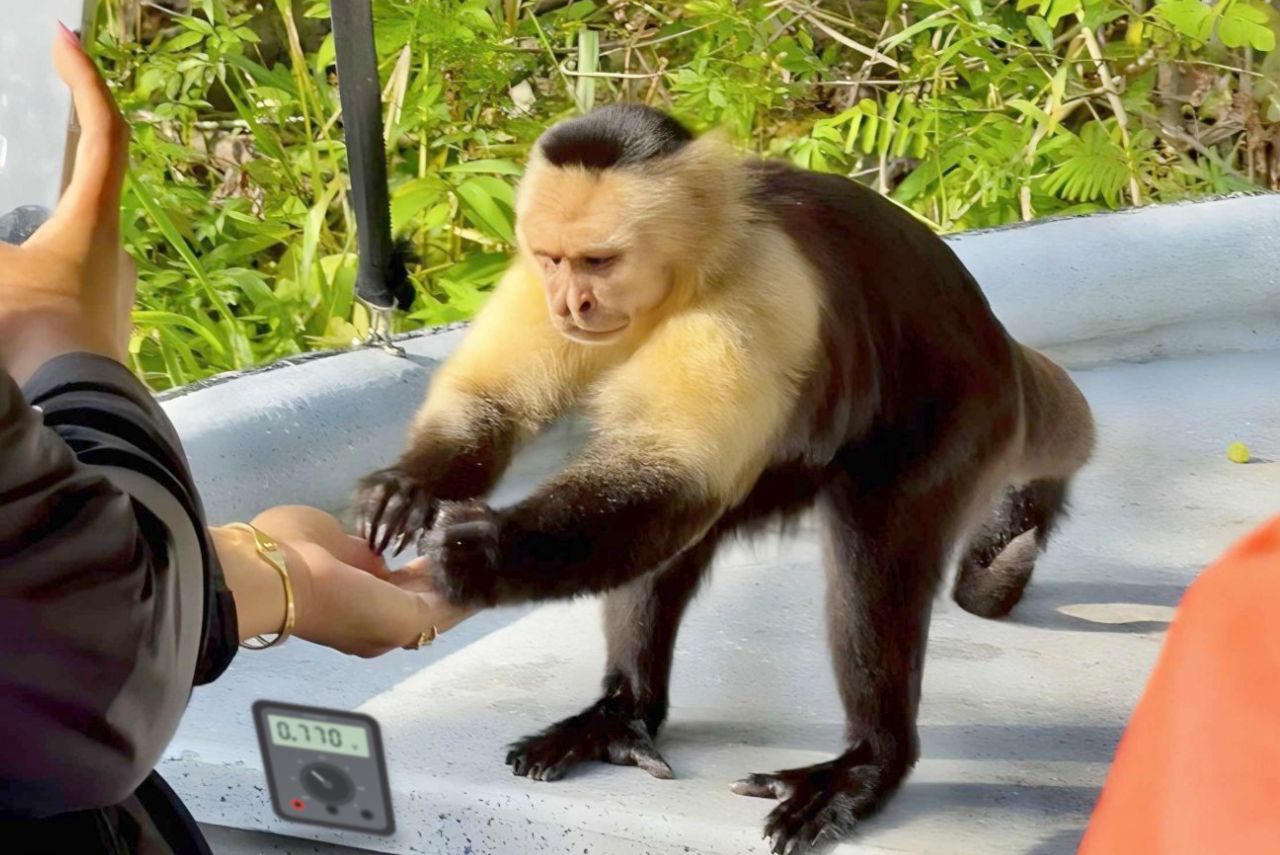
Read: 0.770 V
